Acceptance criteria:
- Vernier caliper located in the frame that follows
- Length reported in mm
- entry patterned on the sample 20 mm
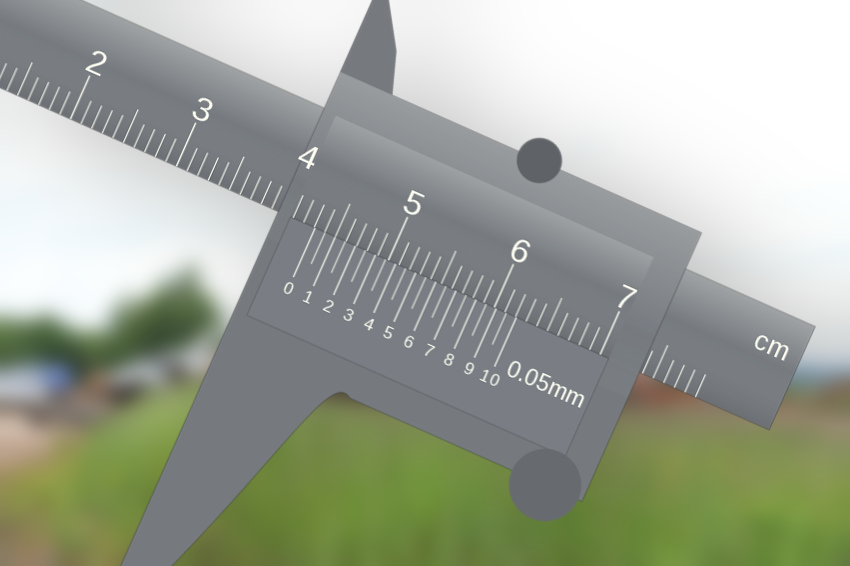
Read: 43.1 mm
